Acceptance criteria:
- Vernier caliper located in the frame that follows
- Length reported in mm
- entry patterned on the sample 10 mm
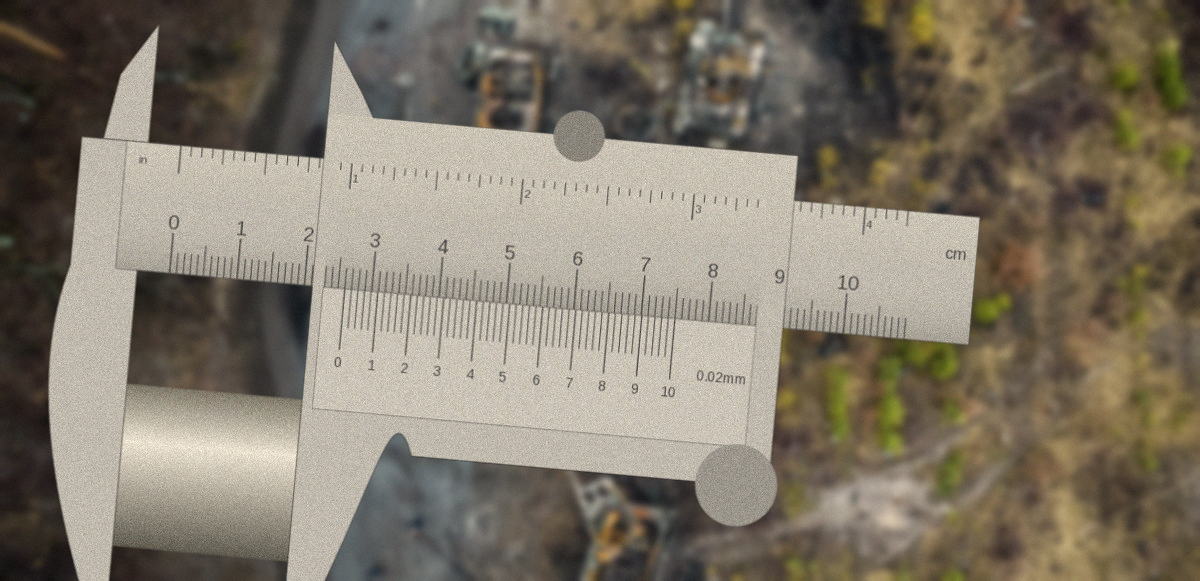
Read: 26.0 mm
